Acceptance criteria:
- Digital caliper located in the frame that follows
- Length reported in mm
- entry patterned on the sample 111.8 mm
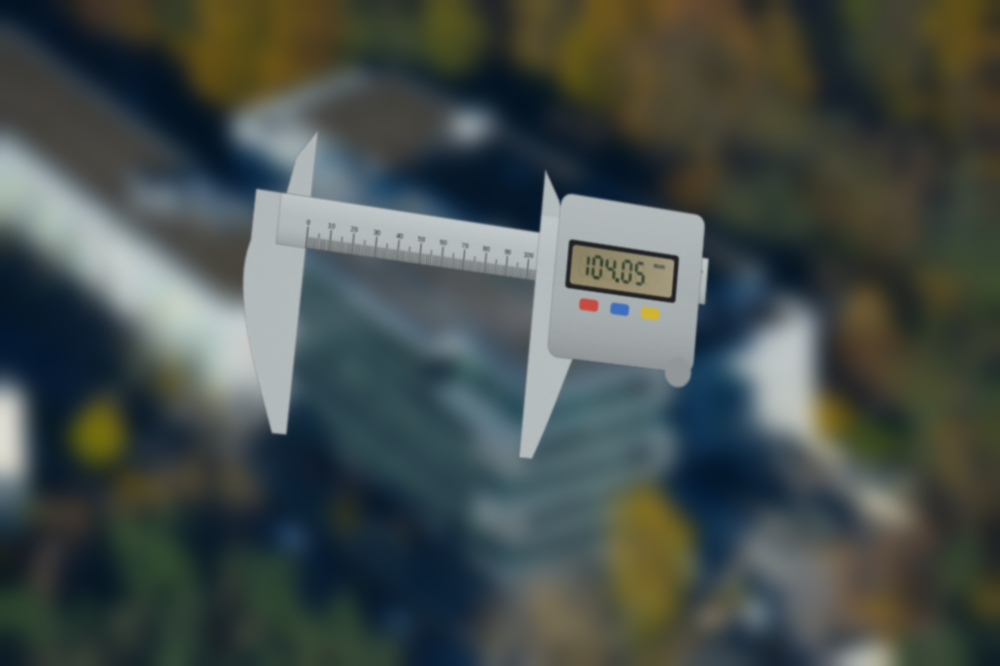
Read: 104.05 mm
